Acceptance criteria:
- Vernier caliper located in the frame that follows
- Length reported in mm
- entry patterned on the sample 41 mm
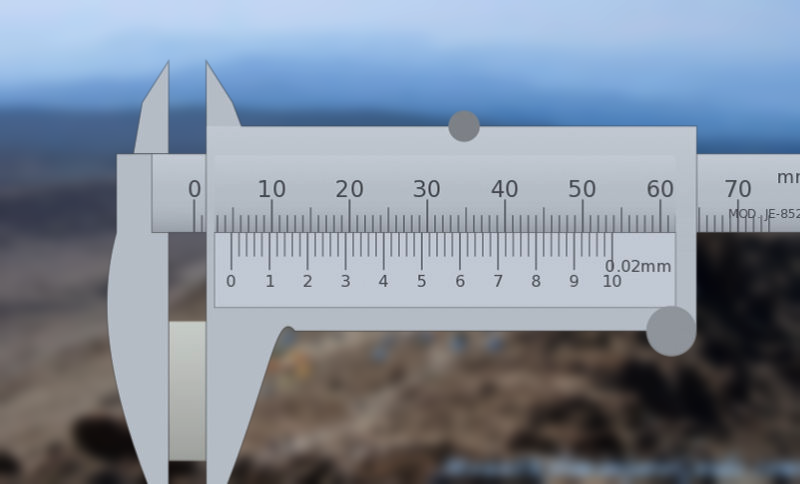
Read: 4.8 mm
